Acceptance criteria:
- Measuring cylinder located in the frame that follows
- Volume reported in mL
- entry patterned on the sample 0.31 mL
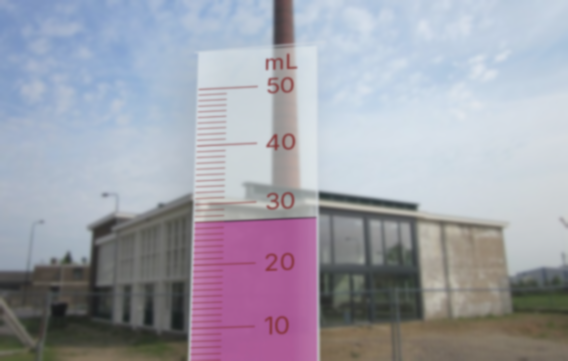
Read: 27 mL
